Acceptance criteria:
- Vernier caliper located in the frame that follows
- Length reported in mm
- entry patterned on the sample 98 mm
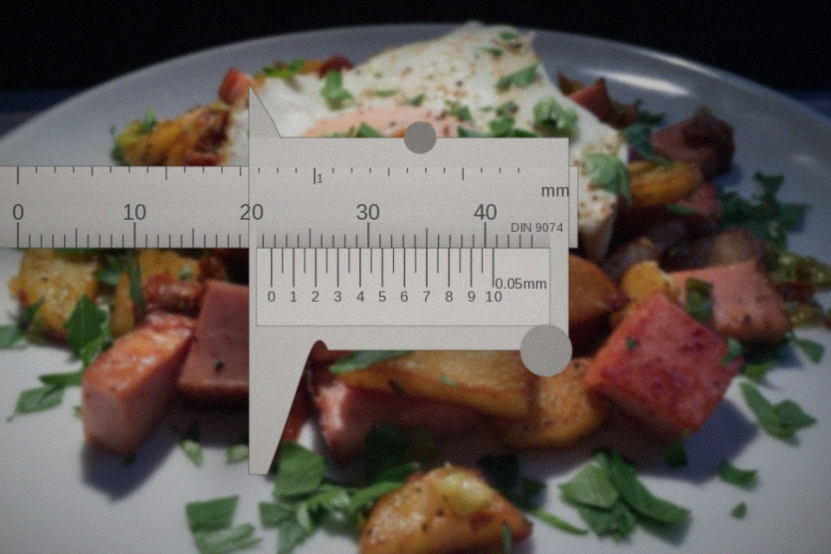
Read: 21.7 mm
